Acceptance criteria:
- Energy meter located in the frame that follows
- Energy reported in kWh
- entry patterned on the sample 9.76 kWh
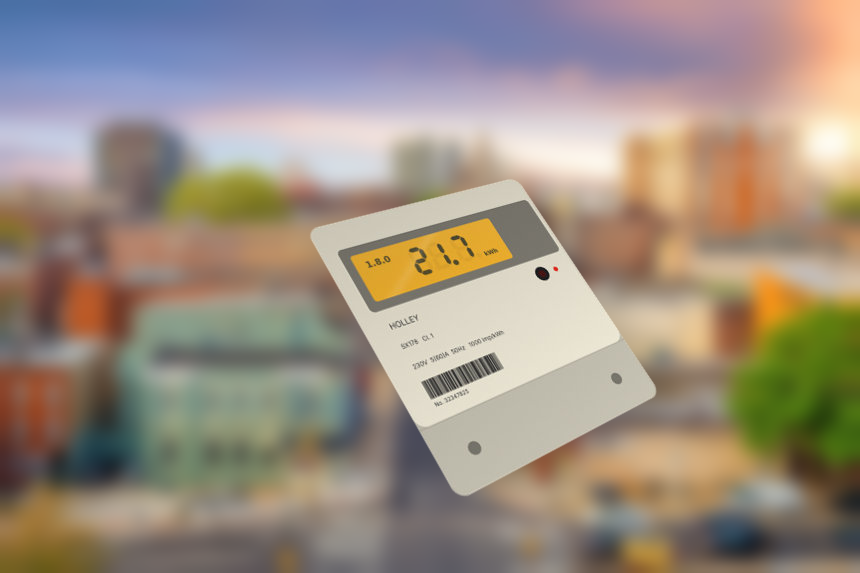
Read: 21.7 kWh
